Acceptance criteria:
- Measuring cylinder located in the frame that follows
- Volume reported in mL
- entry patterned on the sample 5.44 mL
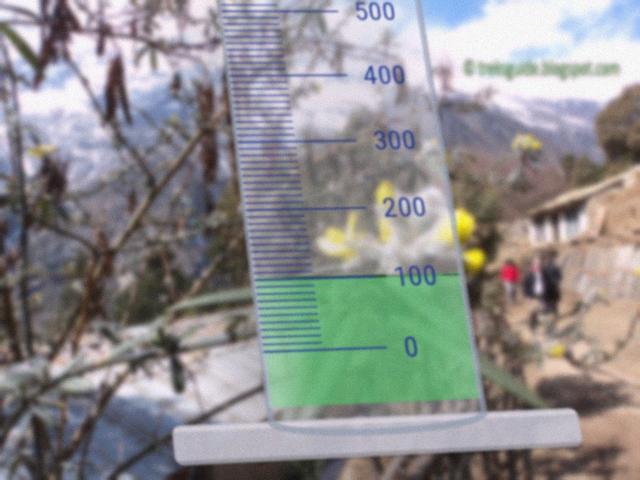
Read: 100 mL
